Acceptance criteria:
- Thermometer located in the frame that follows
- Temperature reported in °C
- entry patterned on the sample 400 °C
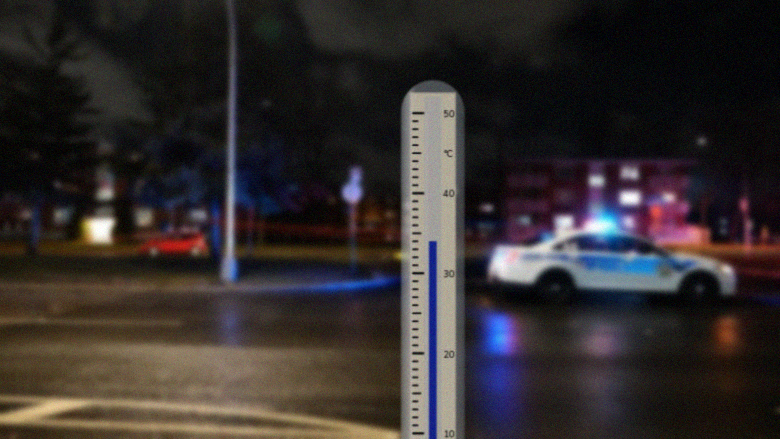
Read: 34 °C
